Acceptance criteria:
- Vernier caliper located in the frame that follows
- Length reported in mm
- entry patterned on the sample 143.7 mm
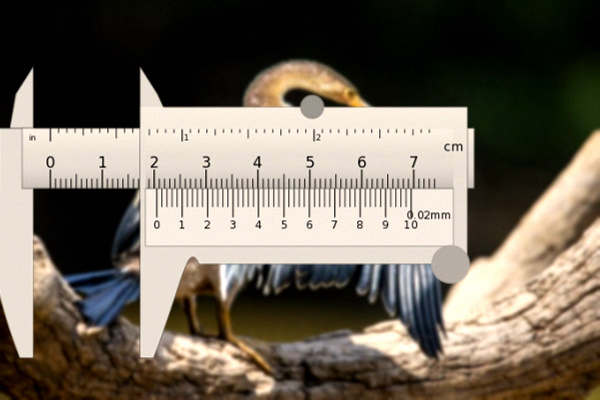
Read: 20.5 mm
